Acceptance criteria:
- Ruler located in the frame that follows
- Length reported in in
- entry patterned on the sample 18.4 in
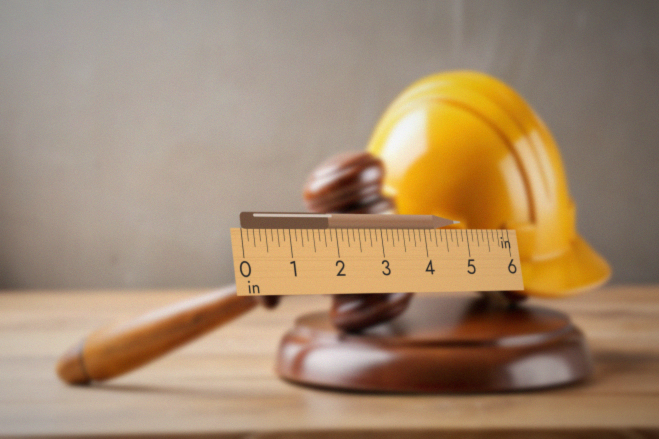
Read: 4.875 in
